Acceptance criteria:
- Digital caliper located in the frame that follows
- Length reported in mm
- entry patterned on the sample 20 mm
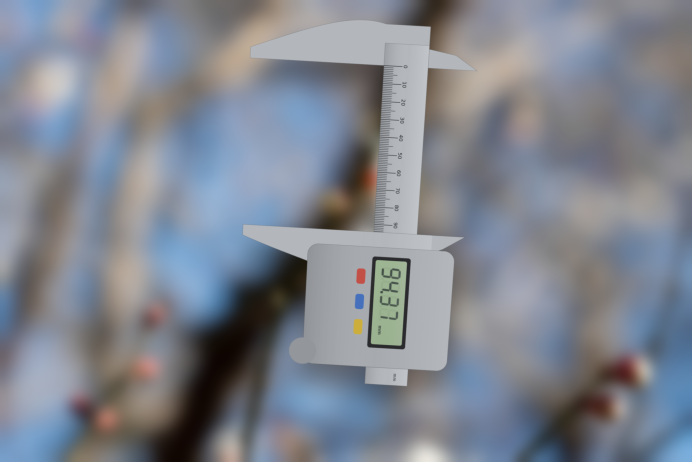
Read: 94.37 mm
